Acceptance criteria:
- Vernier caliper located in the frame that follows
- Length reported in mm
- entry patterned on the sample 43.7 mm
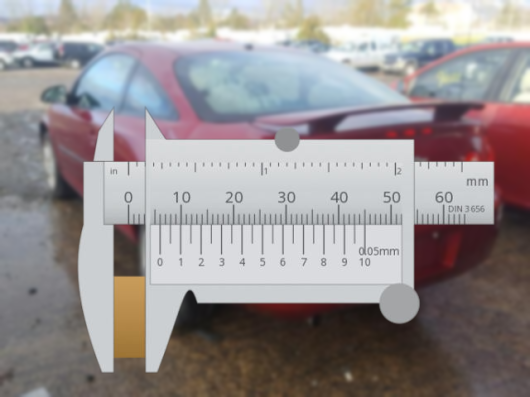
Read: 6.0 mm
